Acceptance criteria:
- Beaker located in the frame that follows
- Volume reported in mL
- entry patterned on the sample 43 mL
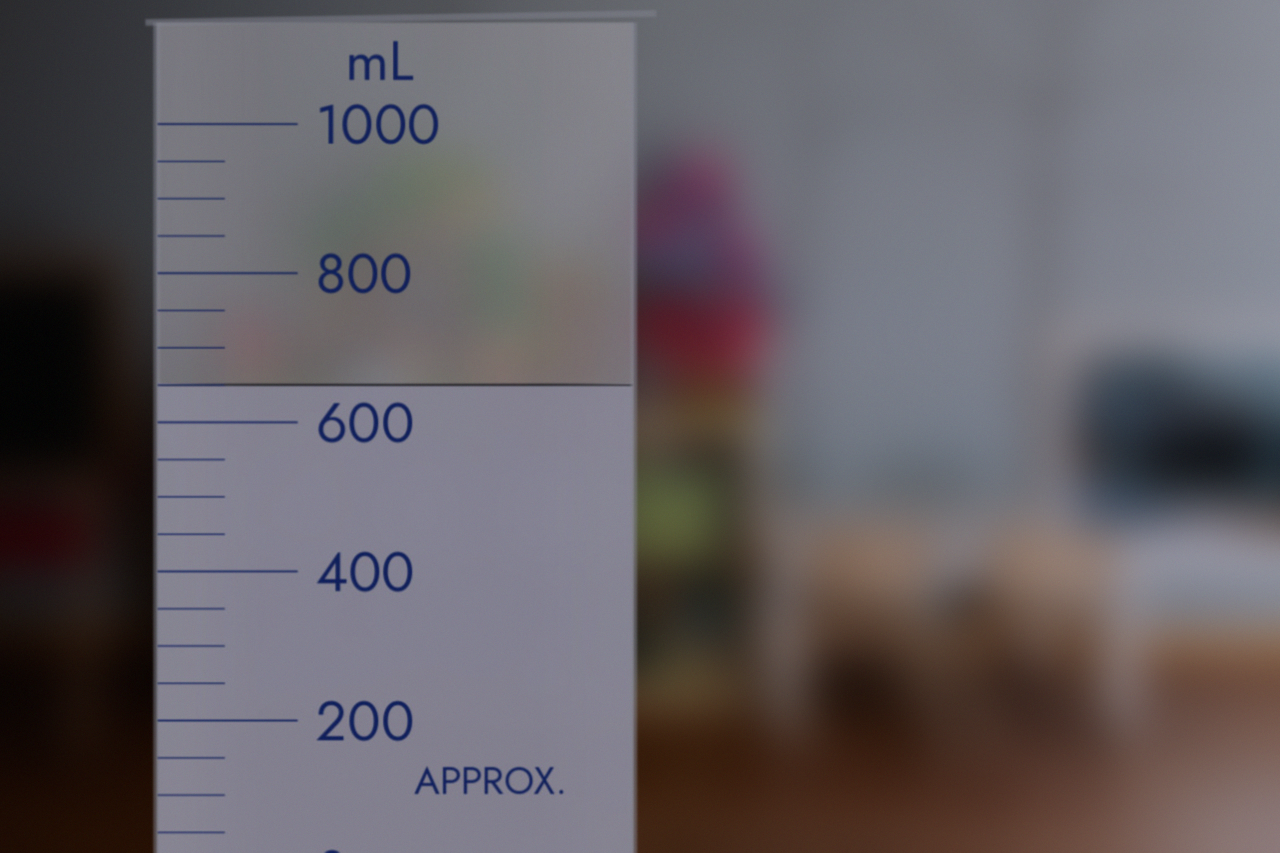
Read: 650 mL
